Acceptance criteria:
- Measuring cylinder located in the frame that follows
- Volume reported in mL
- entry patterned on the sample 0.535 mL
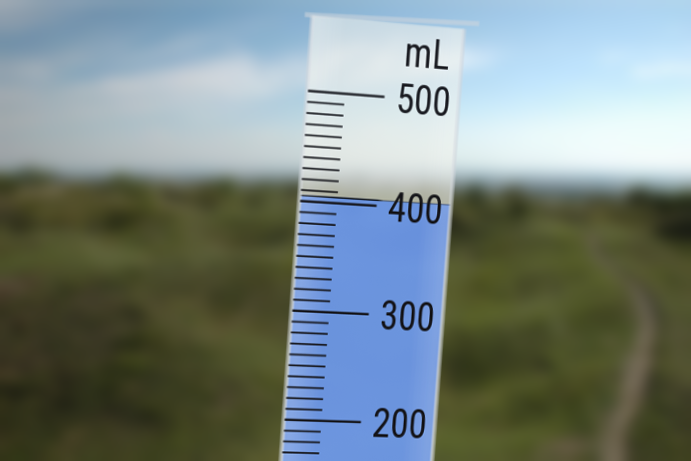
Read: 405 mL
